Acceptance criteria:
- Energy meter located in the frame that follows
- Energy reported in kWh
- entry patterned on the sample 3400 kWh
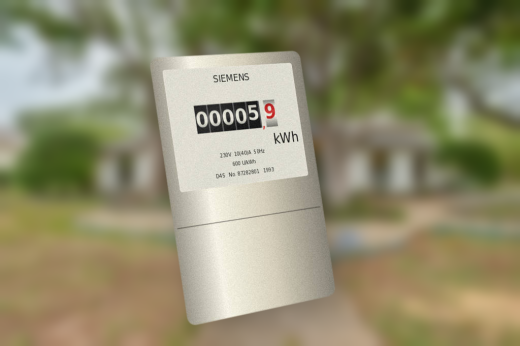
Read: 5.9 kWh
